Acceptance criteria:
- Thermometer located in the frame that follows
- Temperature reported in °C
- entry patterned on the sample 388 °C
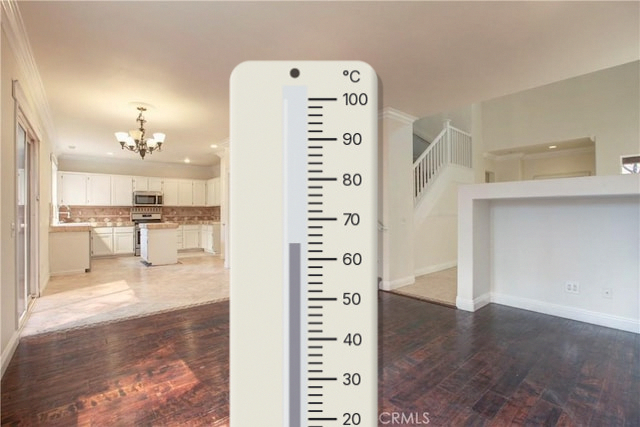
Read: 64 °C
